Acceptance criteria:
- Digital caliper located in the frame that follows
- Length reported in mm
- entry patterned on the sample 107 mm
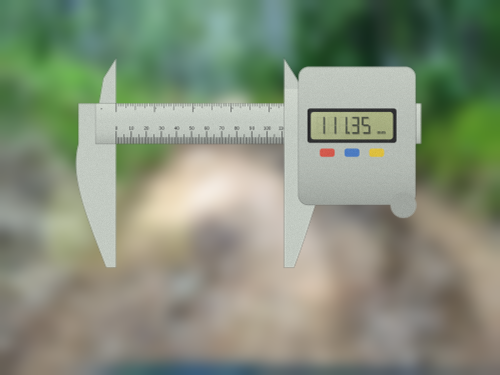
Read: 111.35 mm
